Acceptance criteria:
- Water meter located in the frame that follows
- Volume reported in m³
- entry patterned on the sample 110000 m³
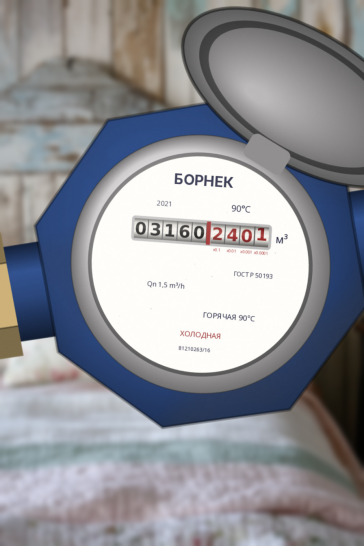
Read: 3160.2401 m³
